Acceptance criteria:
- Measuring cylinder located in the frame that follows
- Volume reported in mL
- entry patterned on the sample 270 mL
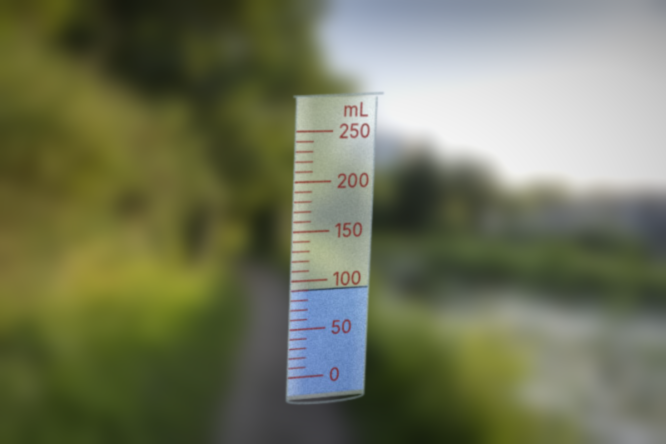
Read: 90 mL
